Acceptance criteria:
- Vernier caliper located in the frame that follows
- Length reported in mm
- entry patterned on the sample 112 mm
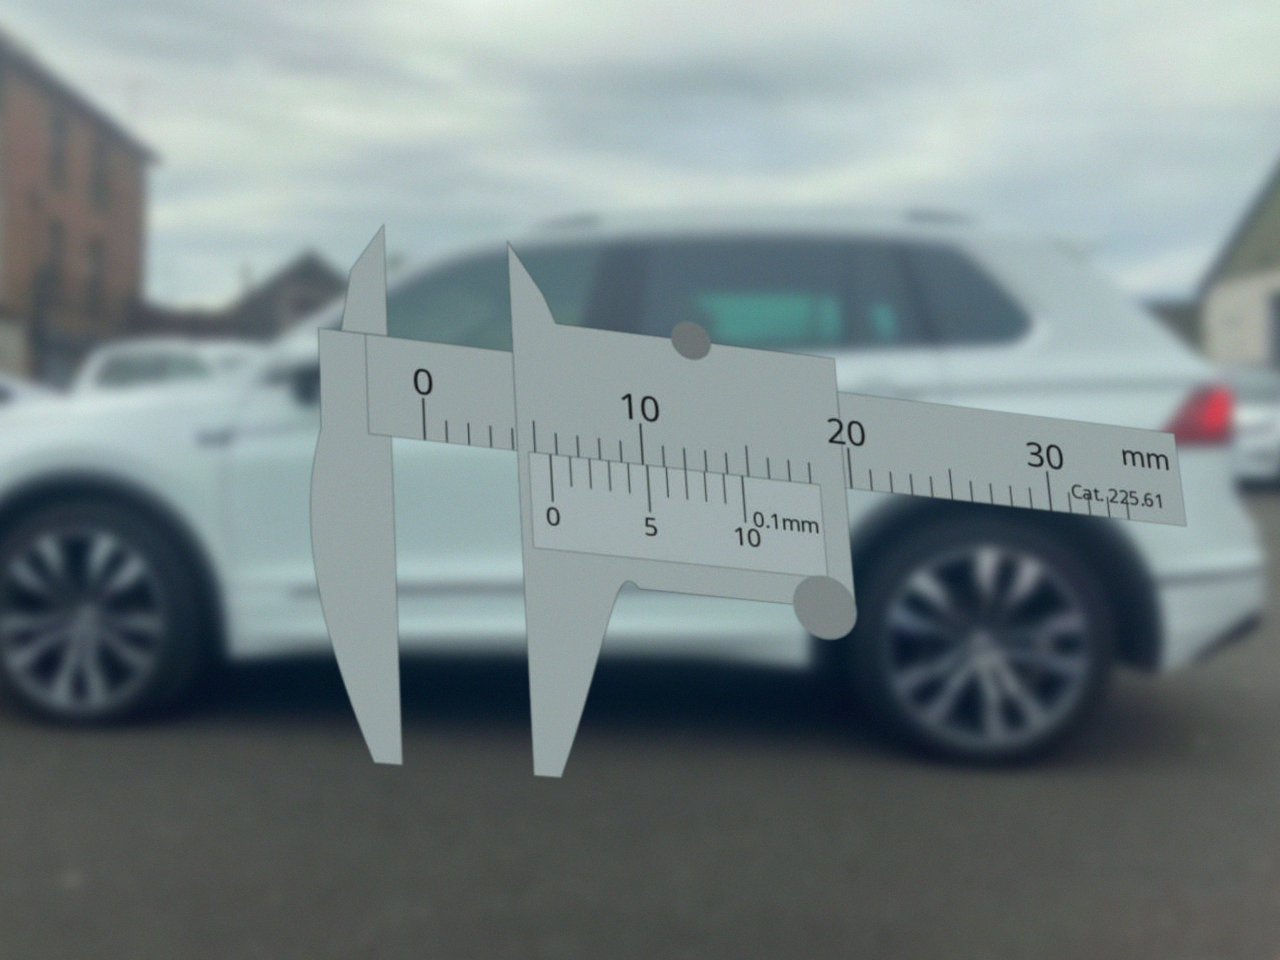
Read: 5.7 mm
